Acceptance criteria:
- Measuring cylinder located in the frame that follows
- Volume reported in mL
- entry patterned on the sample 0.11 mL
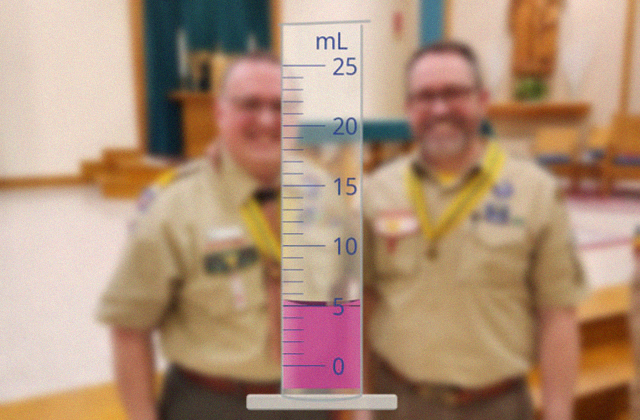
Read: 5 mL
